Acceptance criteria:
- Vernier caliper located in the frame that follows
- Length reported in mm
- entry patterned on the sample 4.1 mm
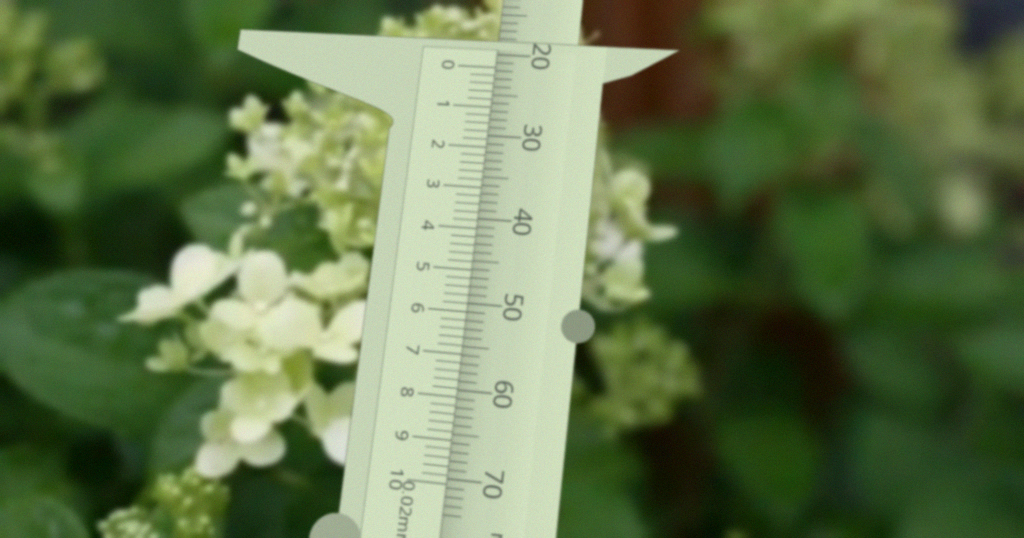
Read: 21.6 mm
